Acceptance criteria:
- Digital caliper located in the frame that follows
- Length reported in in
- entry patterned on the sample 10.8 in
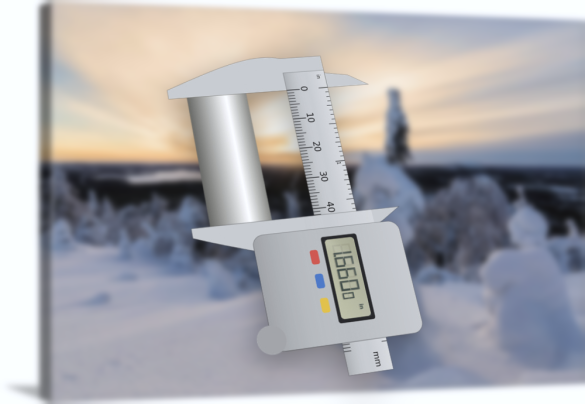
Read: 1.6600 in
